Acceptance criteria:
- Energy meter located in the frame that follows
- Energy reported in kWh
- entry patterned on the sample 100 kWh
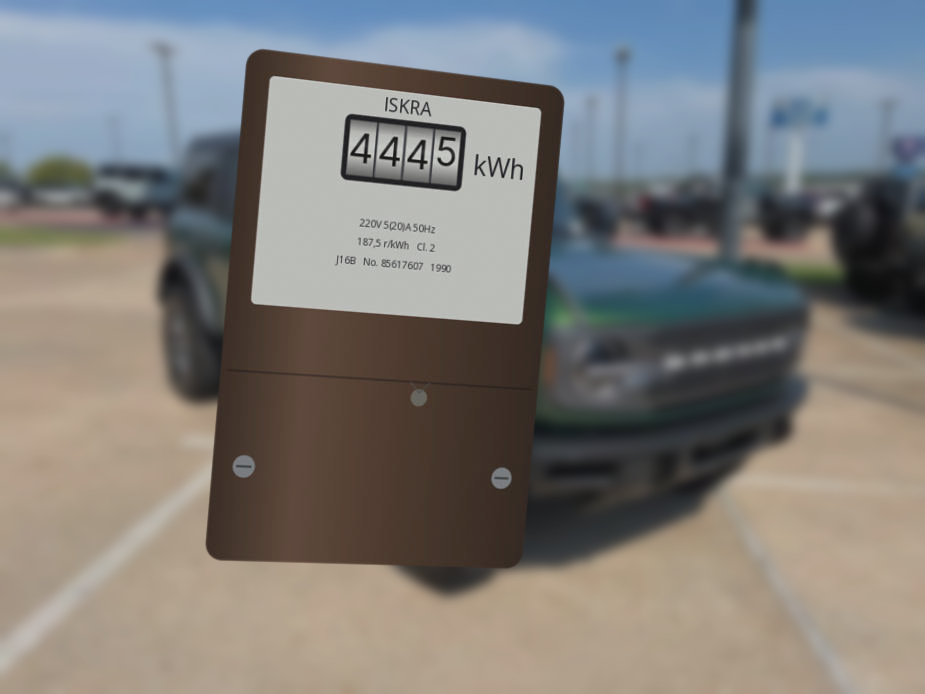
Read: 4445 kWh
